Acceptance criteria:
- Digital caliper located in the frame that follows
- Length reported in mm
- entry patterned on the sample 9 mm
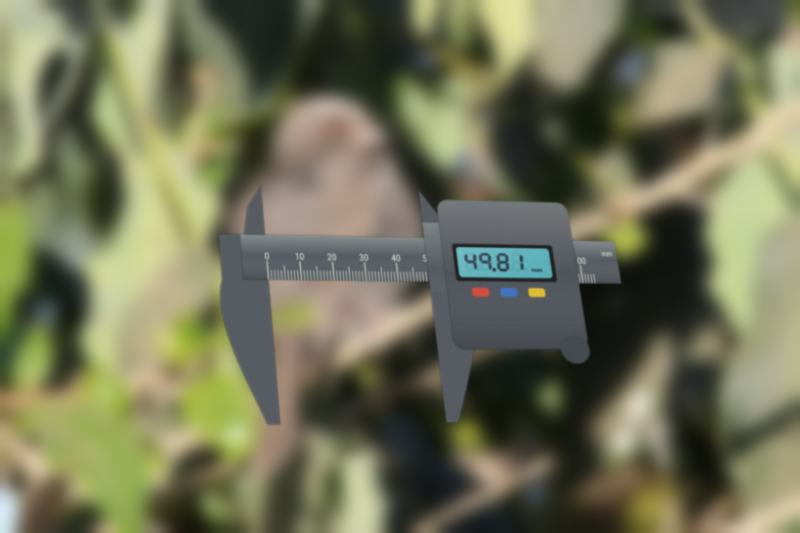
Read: 49.81 mm
